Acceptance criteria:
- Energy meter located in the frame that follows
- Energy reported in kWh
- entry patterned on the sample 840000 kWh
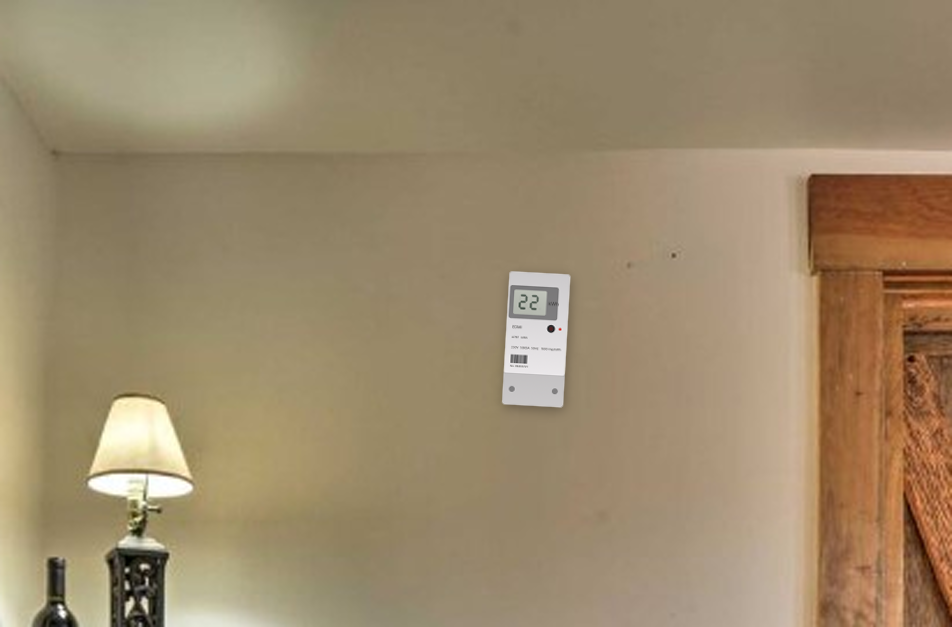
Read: 22 kWh
